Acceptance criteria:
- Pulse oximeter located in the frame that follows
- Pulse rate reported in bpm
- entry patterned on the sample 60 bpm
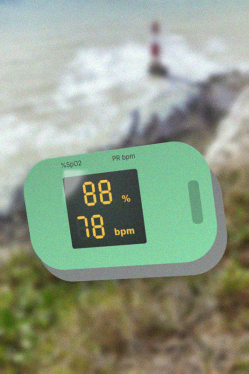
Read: 78 bpm
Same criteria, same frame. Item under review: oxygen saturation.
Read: 88 %
